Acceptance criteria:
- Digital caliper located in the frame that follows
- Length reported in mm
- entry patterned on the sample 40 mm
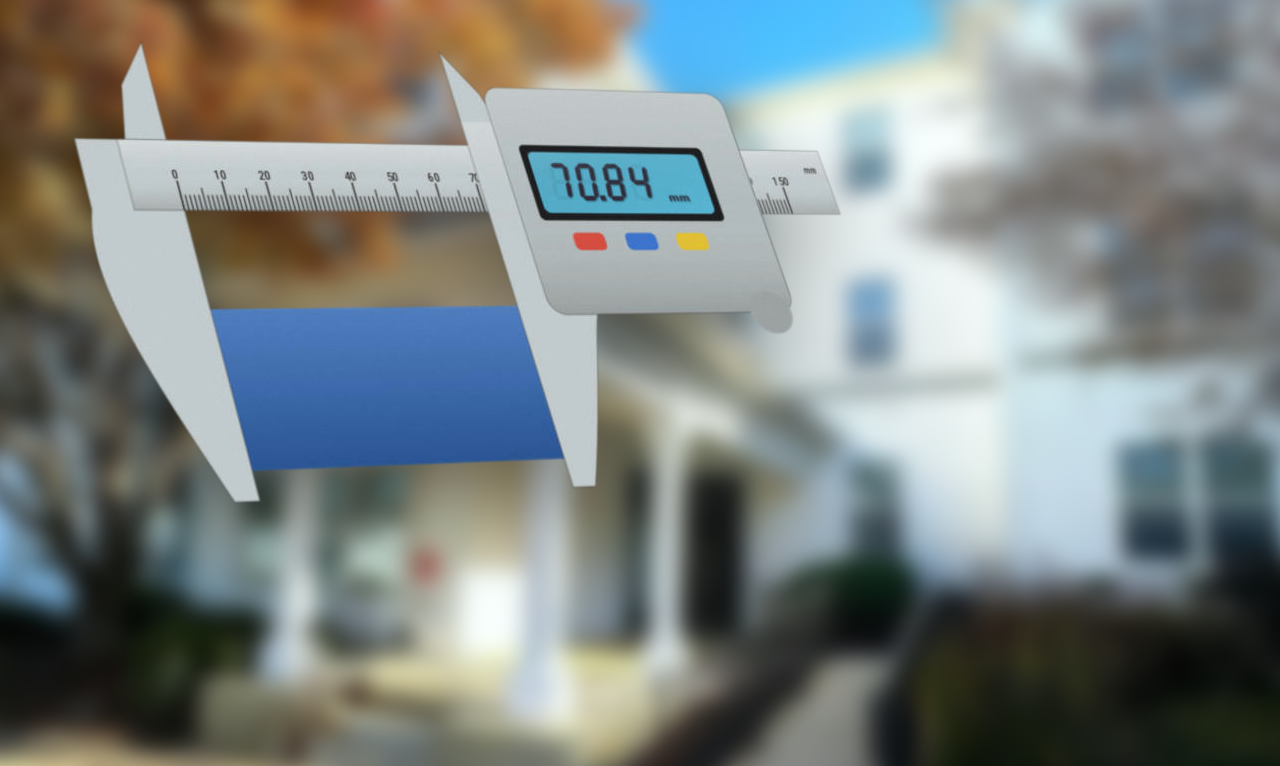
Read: 70.84 mm
